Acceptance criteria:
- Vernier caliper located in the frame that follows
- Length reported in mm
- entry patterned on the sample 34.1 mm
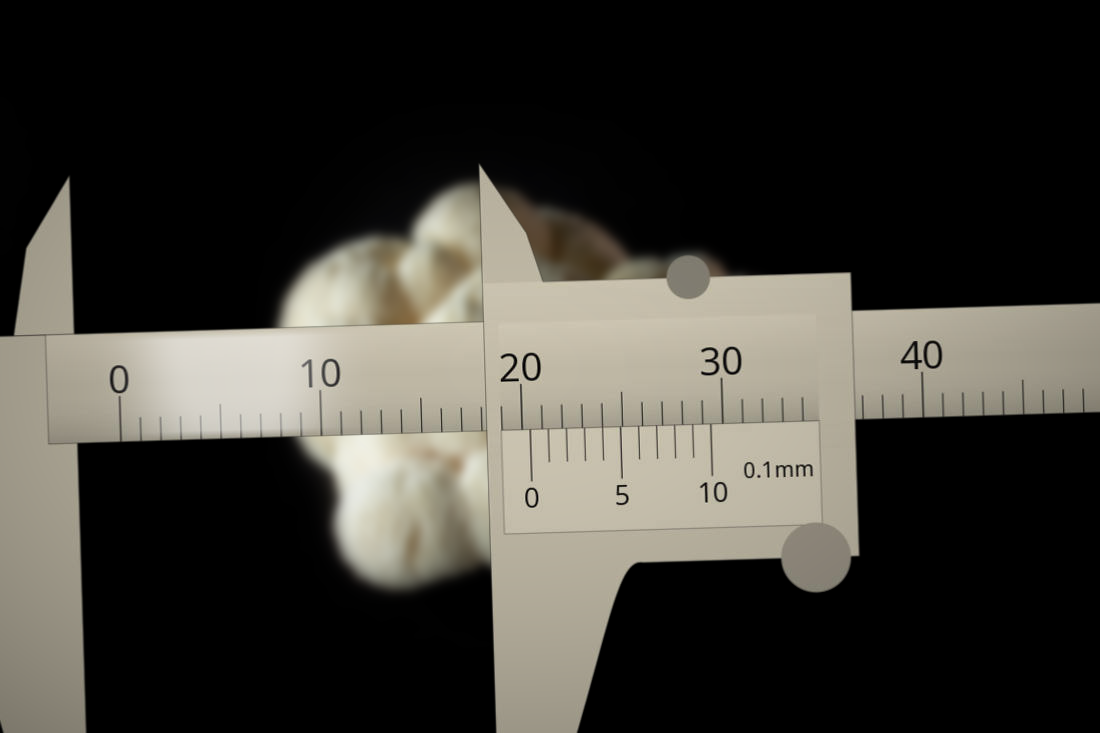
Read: 20.4 mm
